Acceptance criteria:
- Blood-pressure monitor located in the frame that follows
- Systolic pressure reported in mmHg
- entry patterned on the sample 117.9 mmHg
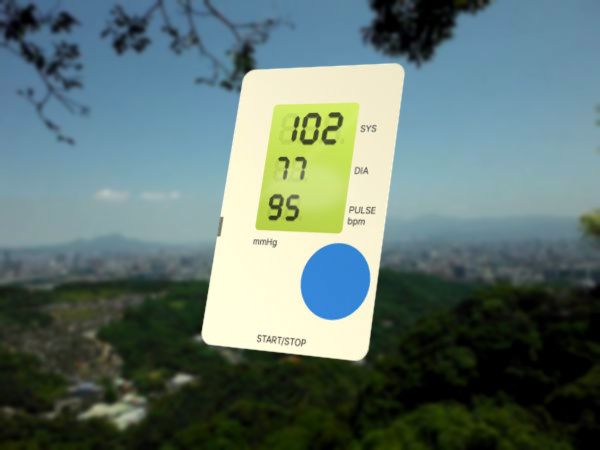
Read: 102 mmHg
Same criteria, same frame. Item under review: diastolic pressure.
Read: 77 mmHg
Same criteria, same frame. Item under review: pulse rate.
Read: 95 bpm
